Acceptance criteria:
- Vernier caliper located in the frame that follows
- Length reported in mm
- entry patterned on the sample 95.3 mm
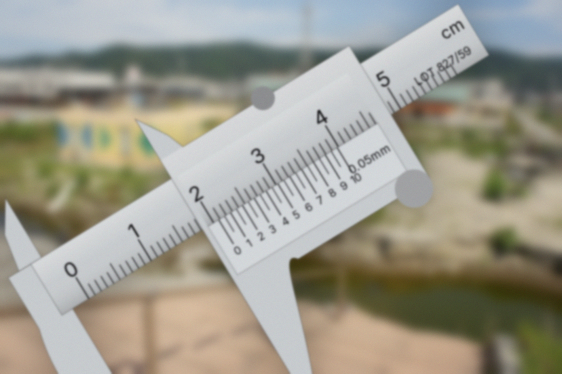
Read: 20.8 mm
